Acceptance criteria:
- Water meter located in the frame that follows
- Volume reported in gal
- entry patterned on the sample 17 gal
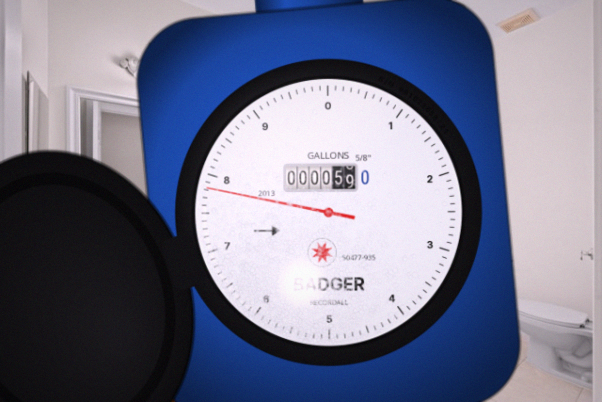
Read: 587.8 gal
